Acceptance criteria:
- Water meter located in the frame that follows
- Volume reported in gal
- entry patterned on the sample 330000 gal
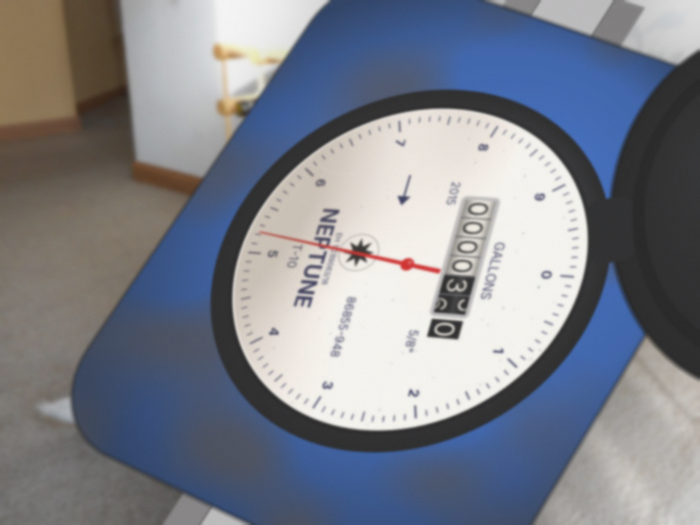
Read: 355.2 gal
